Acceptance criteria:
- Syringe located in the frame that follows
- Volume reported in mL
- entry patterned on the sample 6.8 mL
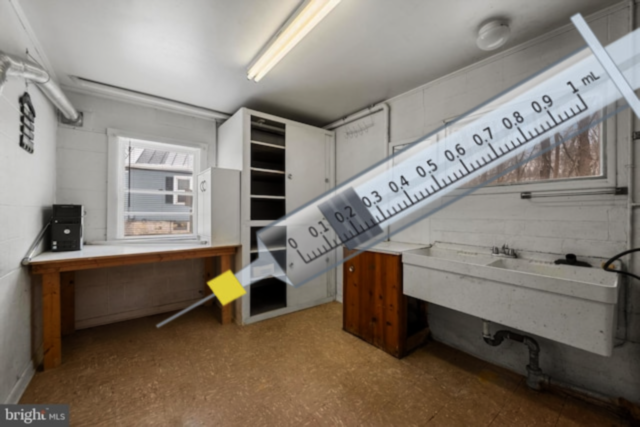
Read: 0.14 mL
